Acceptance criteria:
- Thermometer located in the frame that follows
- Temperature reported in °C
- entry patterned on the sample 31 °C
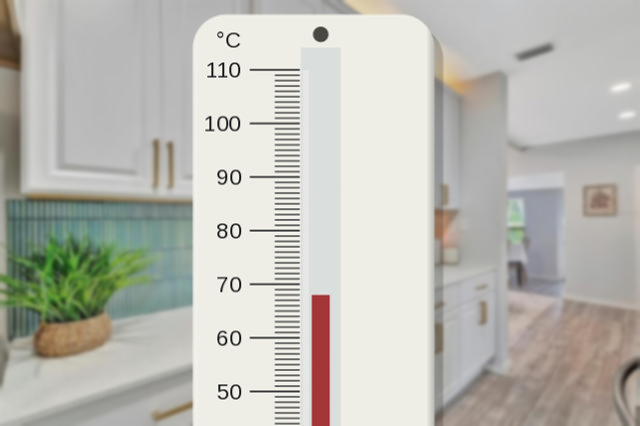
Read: 68 °C
